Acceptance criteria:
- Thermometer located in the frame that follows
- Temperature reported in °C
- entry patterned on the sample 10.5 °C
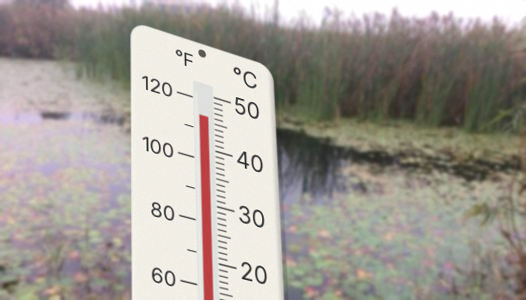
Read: 46 °C
